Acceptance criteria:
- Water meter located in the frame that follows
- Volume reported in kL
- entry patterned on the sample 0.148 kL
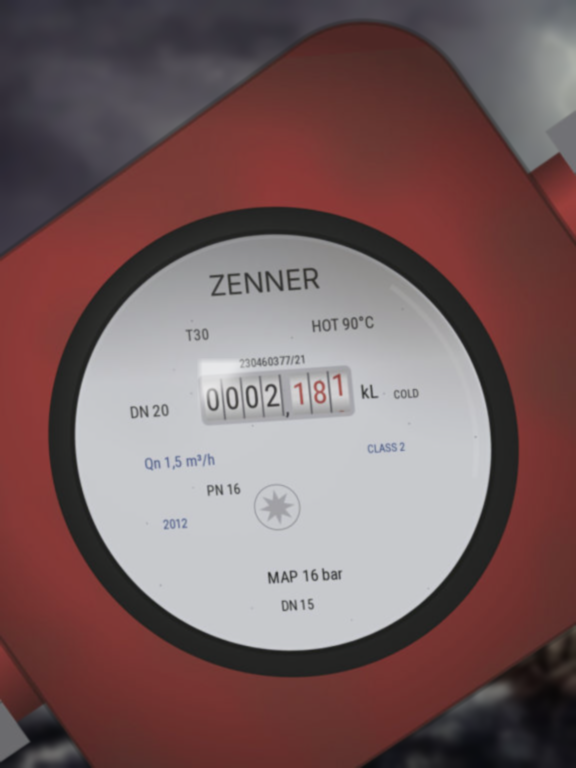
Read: 2.181 kL
